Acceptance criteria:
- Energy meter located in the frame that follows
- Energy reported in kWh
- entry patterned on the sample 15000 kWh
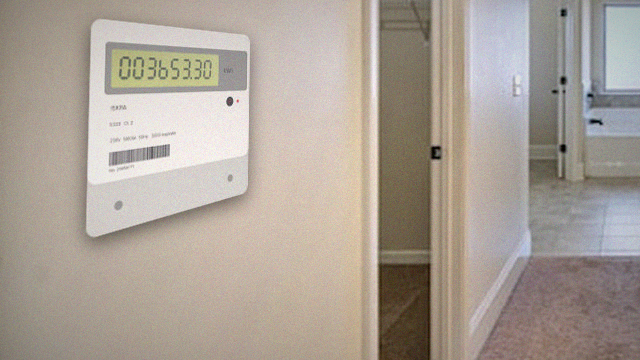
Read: 3653.30 kWh
